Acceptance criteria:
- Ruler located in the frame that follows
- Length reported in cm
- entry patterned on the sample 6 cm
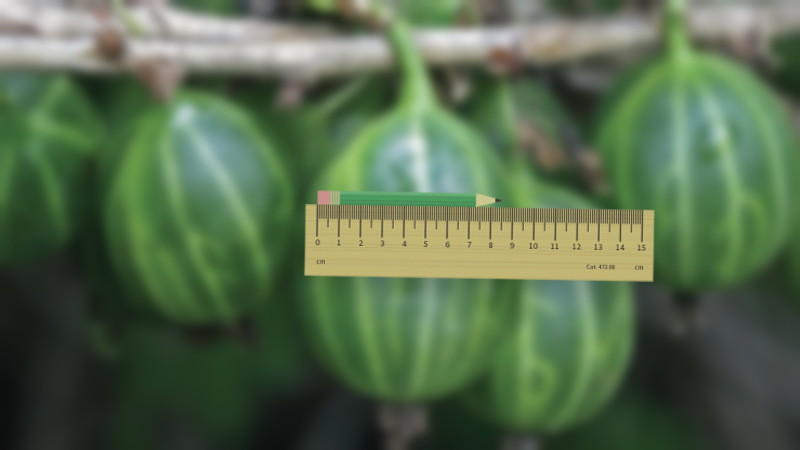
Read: 8.5 cm
